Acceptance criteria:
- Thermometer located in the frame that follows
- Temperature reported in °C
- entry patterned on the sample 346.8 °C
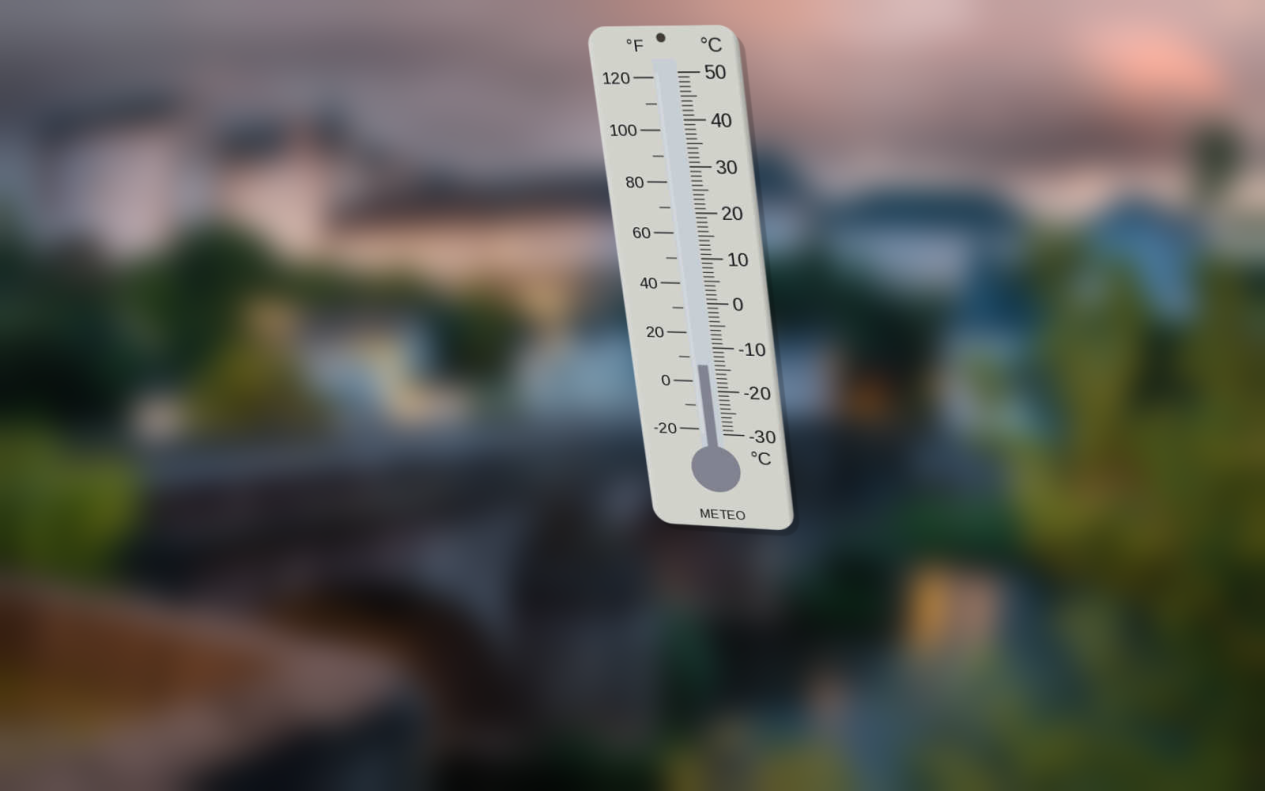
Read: -14 °C
